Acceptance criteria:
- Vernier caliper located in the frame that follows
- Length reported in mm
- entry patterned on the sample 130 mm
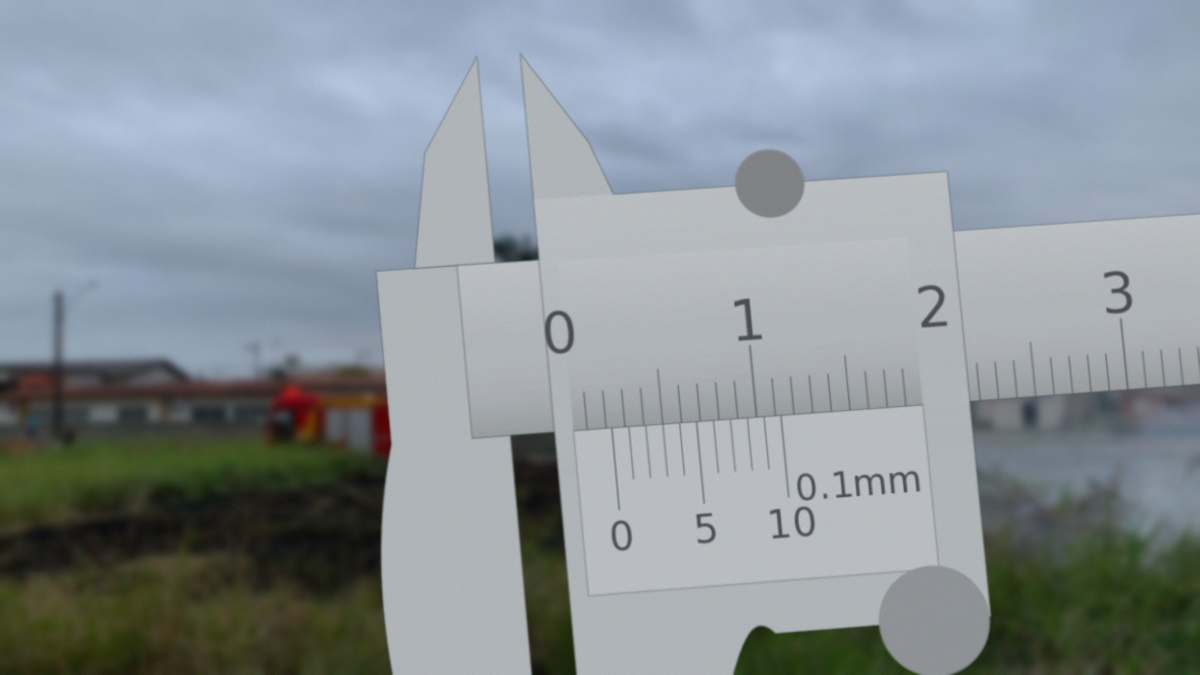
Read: 2.3 mm
